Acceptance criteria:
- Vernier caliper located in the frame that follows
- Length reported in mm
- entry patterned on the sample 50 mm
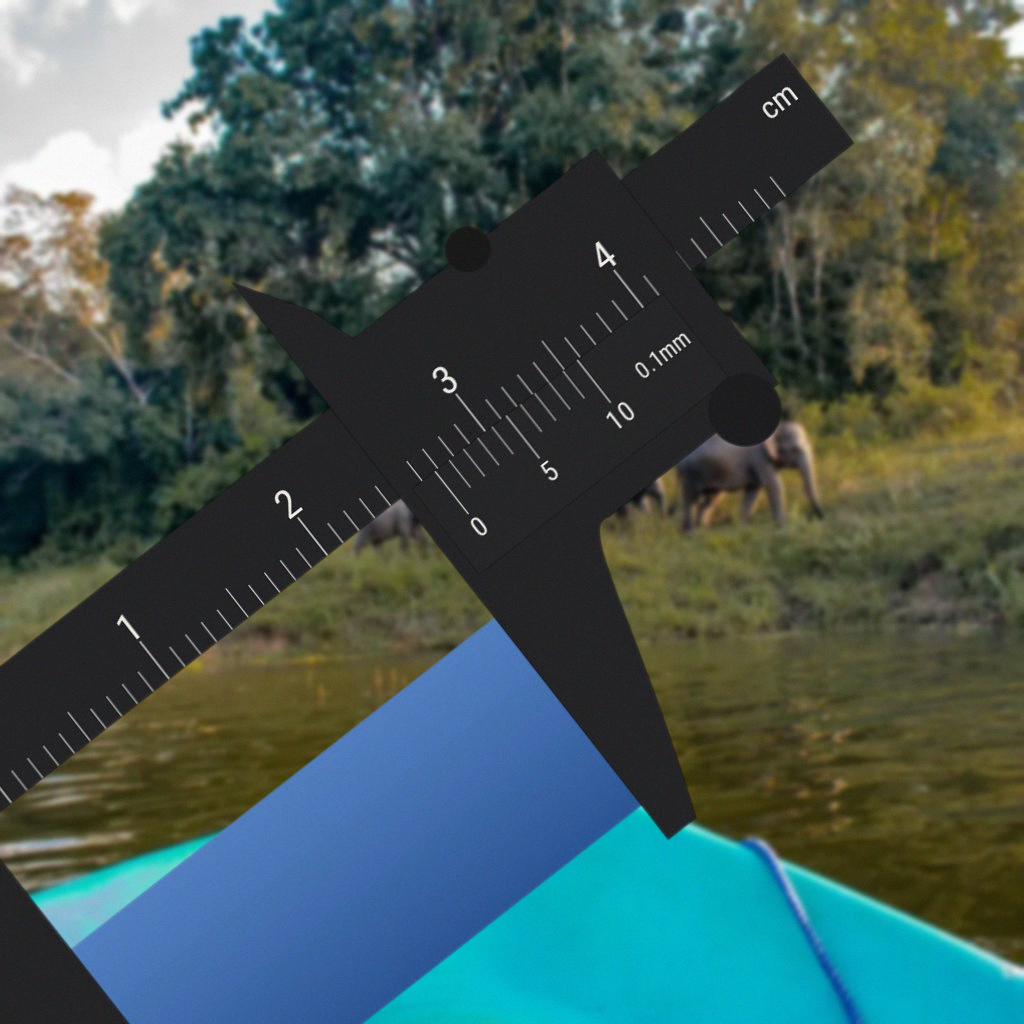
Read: 26.8 mm
